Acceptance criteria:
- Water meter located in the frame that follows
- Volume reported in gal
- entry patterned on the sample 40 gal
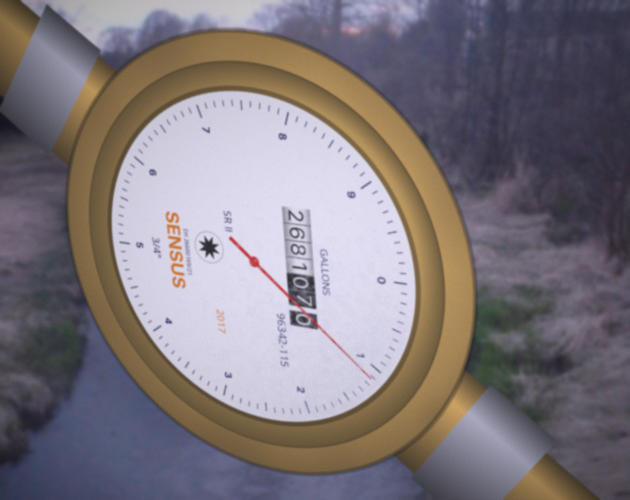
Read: 2681071.1 gal
